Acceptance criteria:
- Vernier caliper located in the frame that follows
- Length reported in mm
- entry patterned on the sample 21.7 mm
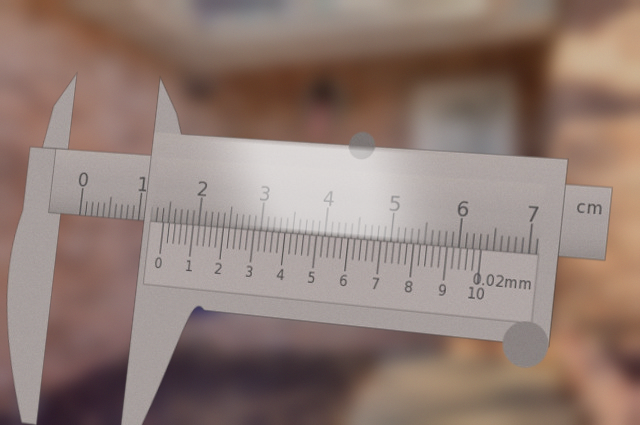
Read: 14.2 mm
